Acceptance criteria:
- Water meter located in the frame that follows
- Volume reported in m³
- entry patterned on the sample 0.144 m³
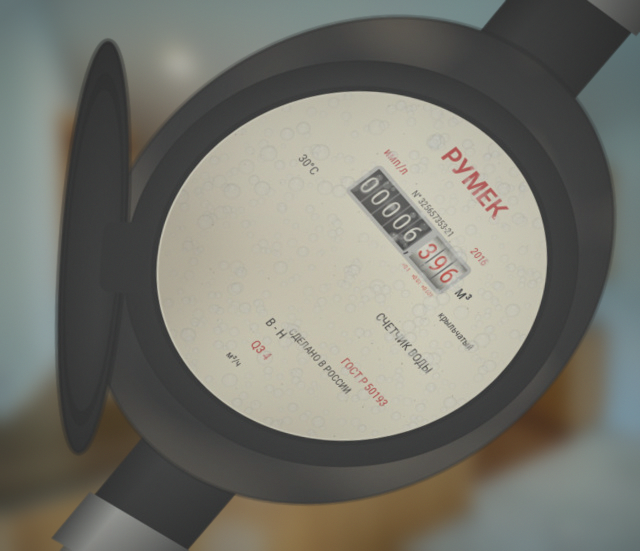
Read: 6.396 m³
